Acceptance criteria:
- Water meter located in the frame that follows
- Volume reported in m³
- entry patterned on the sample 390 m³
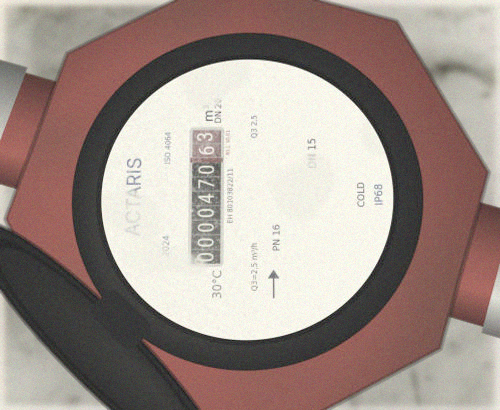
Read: 470.63 m³
